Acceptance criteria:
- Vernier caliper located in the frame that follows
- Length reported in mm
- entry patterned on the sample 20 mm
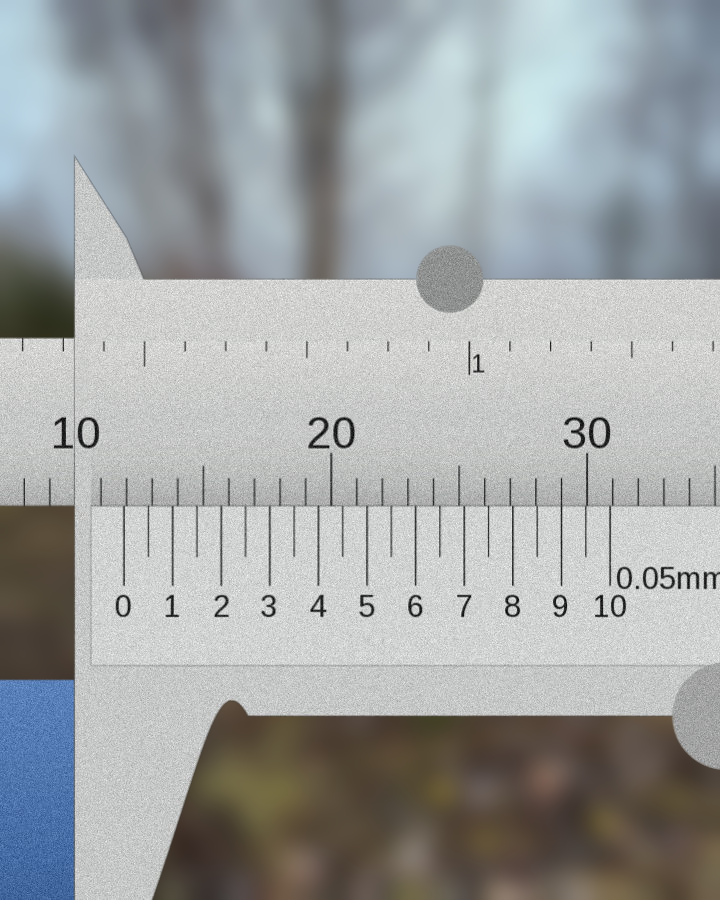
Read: 11.90 mm
